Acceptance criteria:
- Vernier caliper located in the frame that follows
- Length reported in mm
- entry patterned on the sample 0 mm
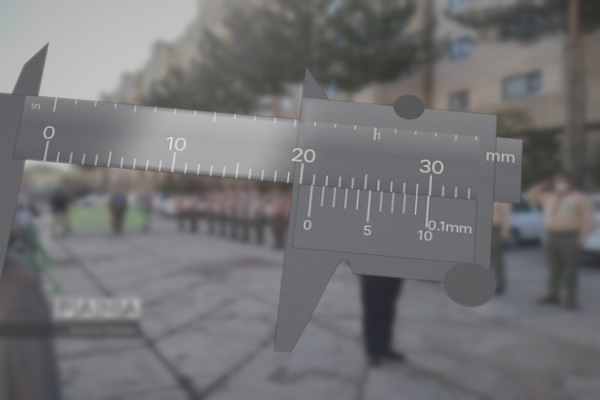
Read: 20.9 mm
